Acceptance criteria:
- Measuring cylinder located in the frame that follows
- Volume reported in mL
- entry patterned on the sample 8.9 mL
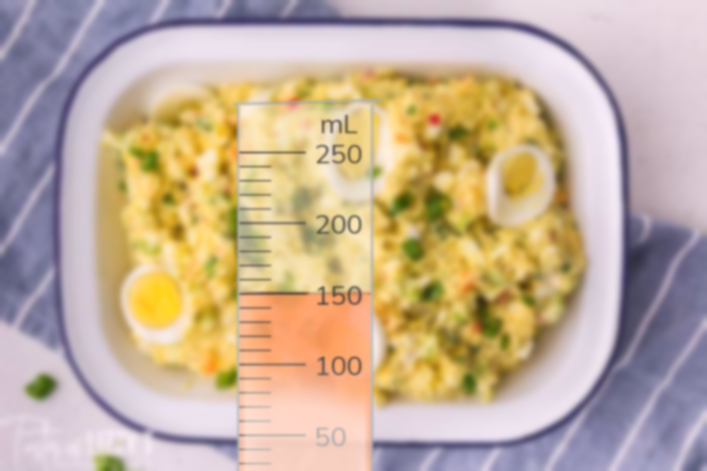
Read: 150 mL
